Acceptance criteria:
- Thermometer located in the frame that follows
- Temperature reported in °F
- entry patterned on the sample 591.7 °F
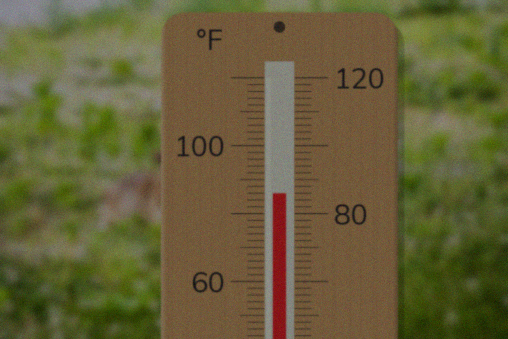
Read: 86 °F
